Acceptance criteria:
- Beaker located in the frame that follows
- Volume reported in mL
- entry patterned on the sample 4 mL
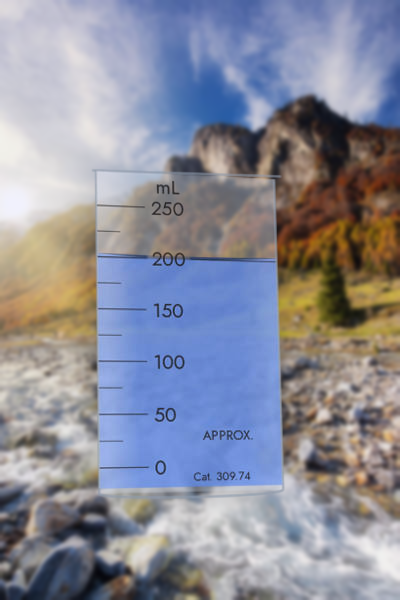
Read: 200 mL
